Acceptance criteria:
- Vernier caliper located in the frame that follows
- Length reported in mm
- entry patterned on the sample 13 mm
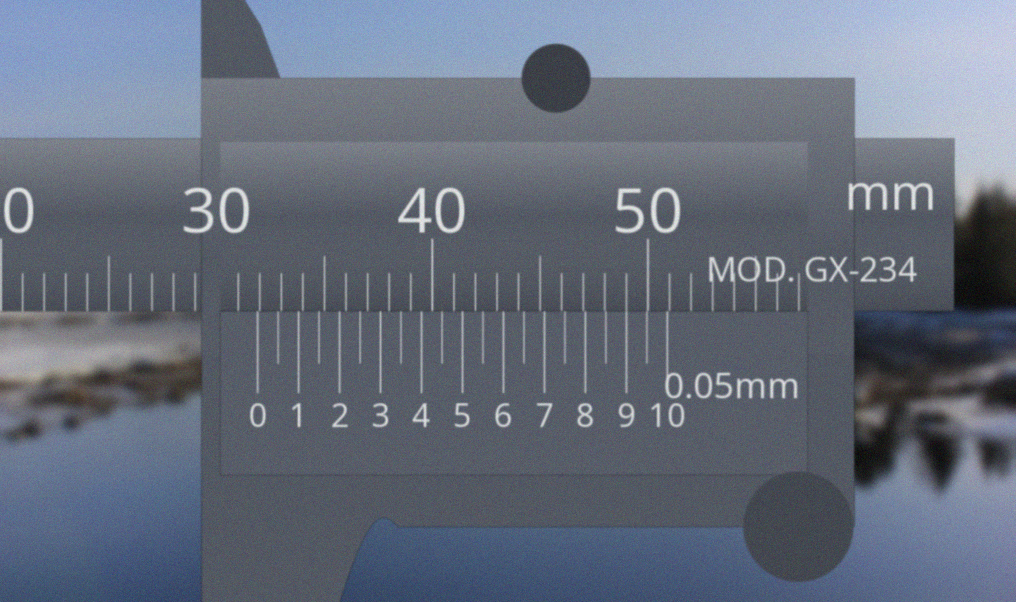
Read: 31.9 mm
